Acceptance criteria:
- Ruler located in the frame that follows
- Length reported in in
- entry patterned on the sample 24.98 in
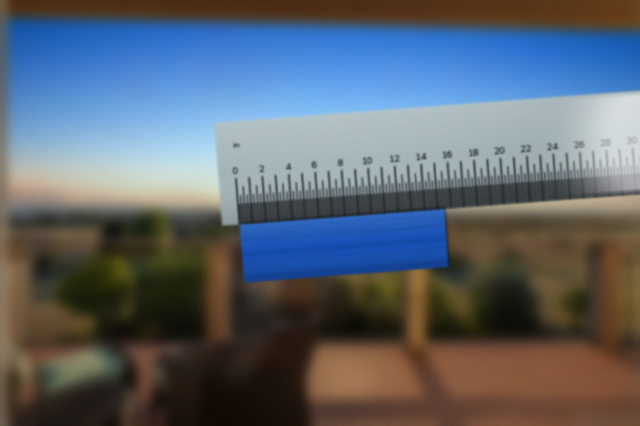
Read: 15.5 in
